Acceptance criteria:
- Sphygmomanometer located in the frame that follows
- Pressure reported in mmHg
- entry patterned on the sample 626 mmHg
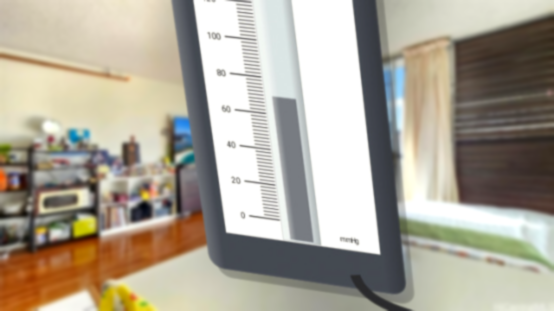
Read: 70 mmHg
